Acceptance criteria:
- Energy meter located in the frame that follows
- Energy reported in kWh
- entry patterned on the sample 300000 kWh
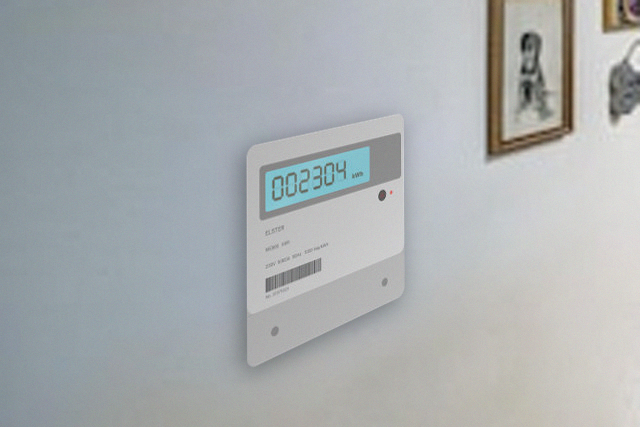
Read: 2304 kWh
